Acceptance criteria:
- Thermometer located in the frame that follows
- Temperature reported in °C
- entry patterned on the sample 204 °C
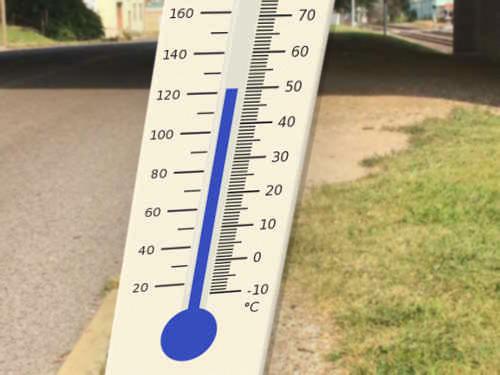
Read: 50 °C
